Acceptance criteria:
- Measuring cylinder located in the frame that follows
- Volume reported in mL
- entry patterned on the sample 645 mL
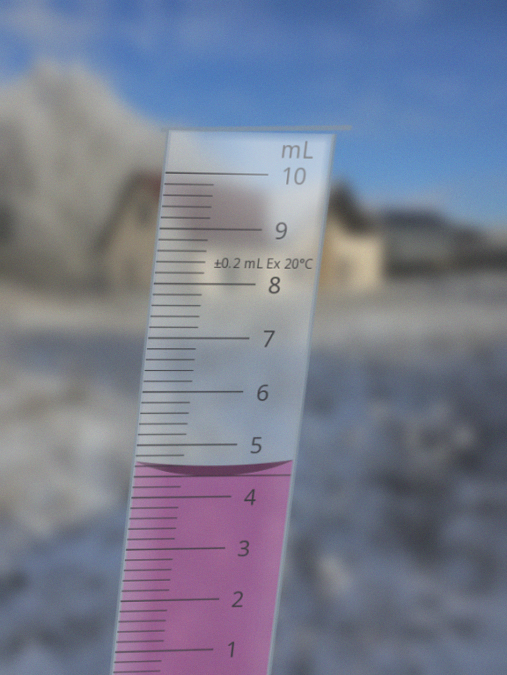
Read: 4.4 mL
